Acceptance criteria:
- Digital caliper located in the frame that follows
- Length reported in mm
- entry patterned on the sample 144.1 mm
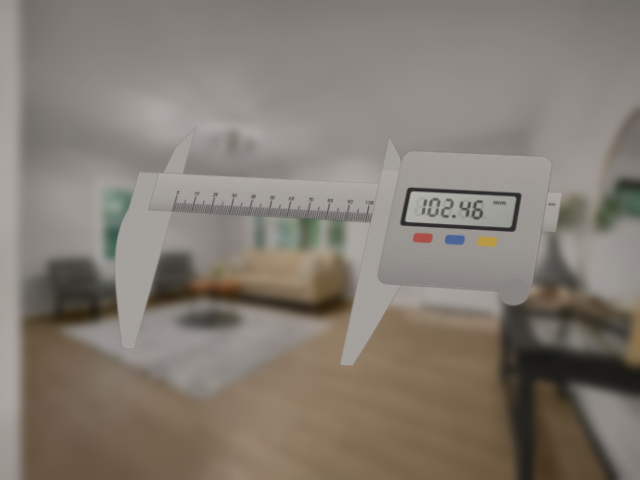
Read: 102.46 mm
